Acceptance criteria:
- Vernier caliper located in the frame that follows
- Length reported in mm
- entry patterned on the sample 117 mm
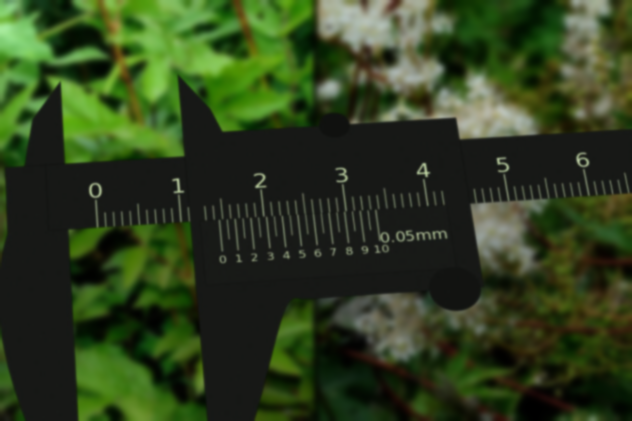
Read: 14.6 mm
